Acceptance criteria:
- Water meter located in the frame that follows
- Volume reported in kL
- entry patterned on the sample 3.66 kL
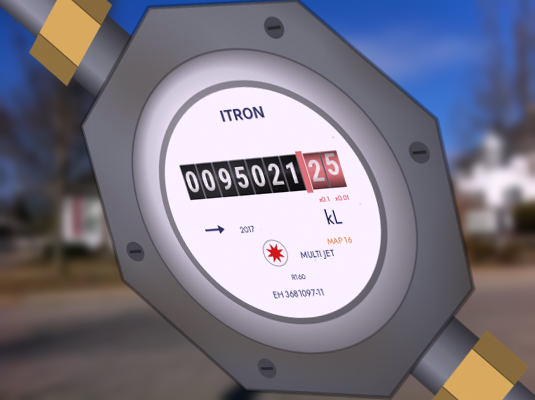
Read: 95021.25 kL
